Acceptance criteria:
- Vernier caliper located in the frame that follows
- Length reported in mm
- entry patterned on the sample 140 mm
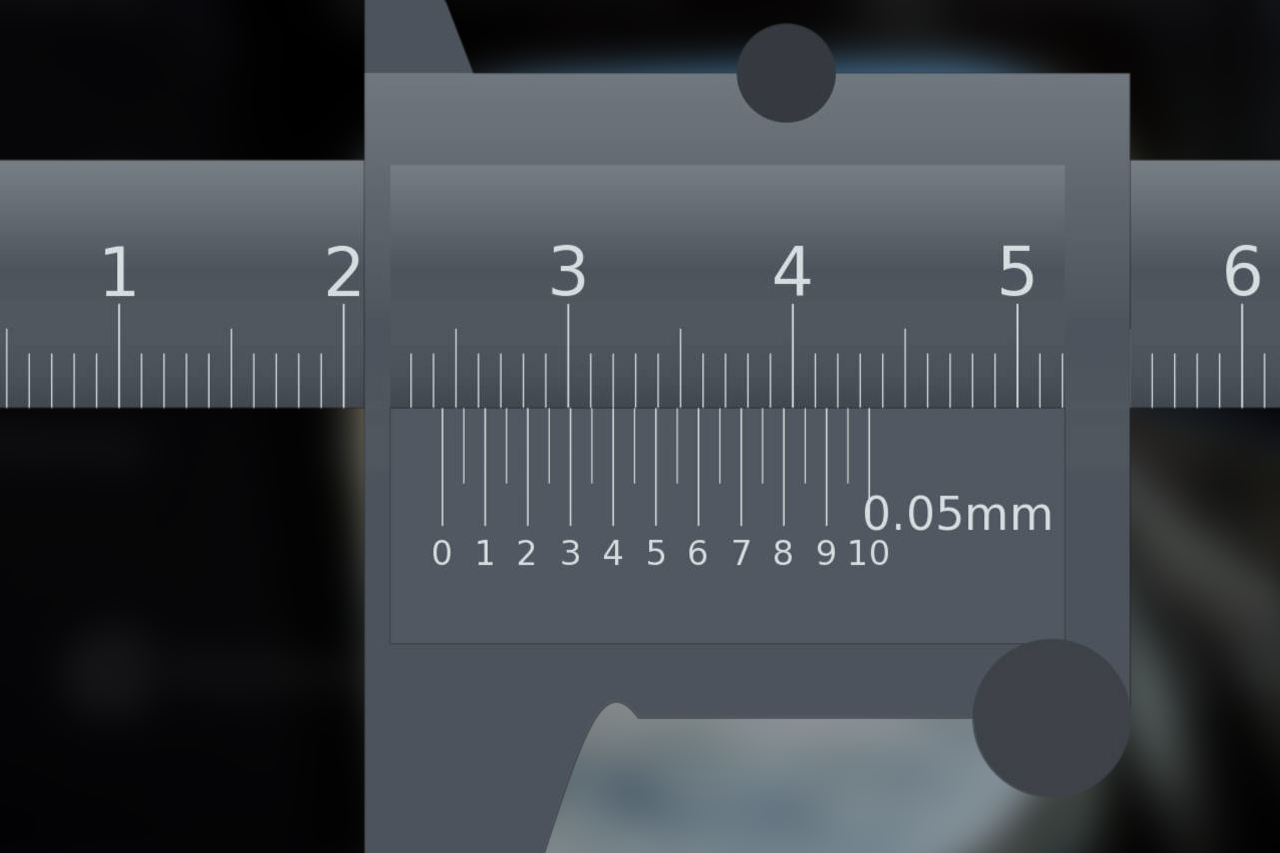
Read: 24.4 mm
